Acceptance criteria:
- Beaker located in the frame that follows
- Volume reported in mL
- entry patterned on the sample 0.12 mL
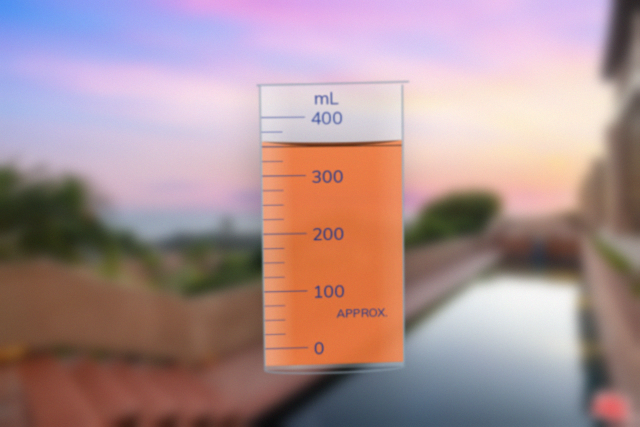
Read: 350 mL
